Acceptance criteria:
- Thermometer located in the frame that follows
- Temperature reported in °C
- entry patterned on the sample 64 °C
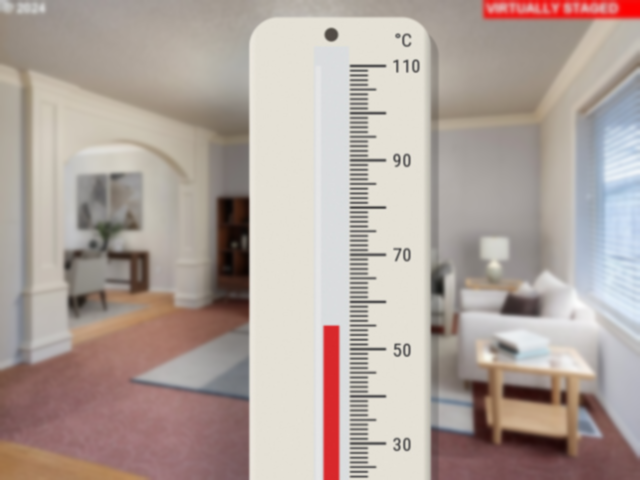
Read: 55 °C
